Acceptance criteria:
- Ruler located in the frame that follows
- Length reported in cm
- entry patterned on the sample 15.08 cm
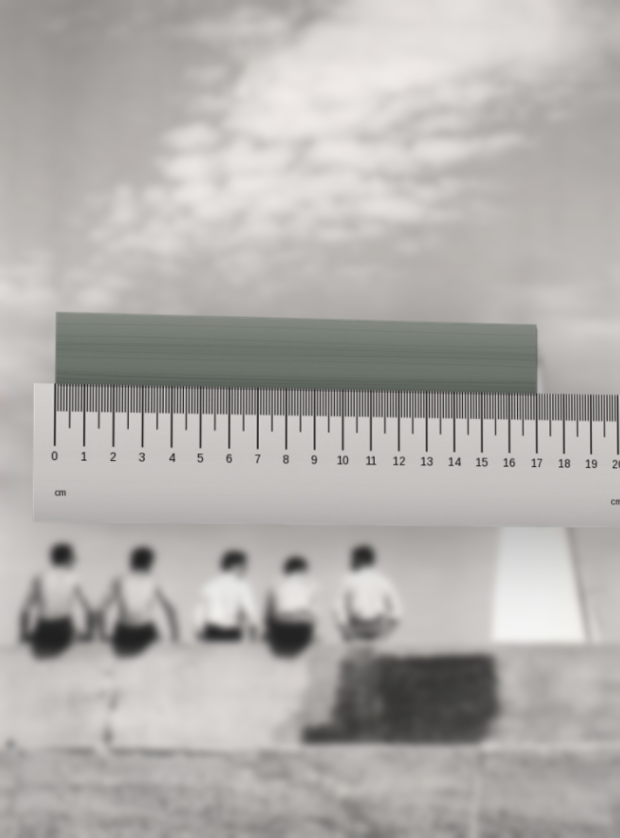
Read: 17 cm
